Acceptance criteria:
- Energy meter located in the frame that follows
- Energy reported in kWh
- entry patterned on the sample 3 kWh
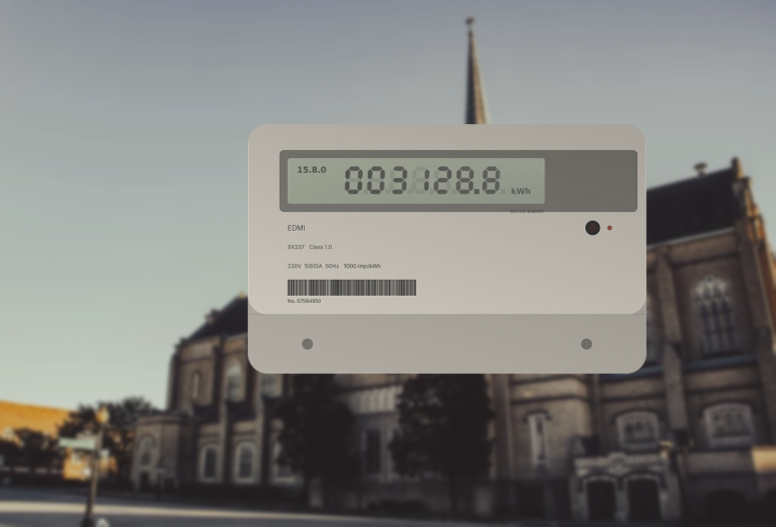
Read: 3128.8 kWh
